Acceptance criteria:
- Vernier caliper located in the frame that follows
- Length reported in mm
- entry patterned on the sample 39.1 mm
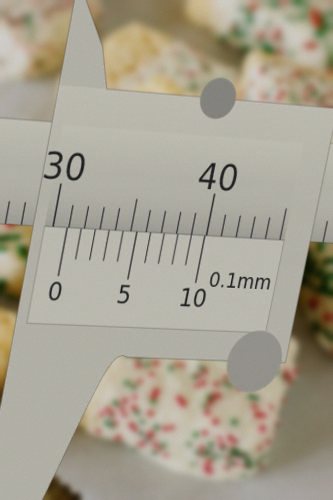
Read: 30.9 mm
